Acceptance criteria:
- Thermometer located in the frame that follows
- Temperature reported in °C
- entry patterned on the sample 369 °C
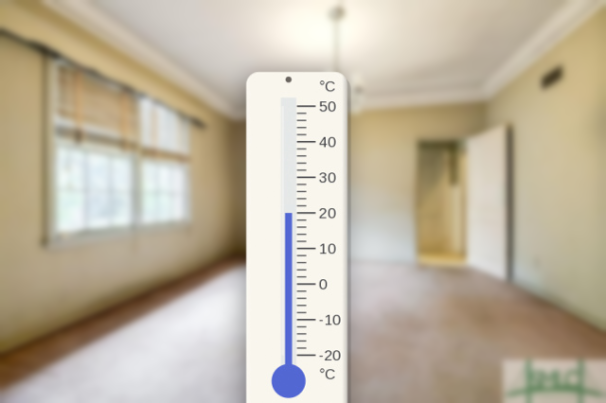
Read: 20 °C
